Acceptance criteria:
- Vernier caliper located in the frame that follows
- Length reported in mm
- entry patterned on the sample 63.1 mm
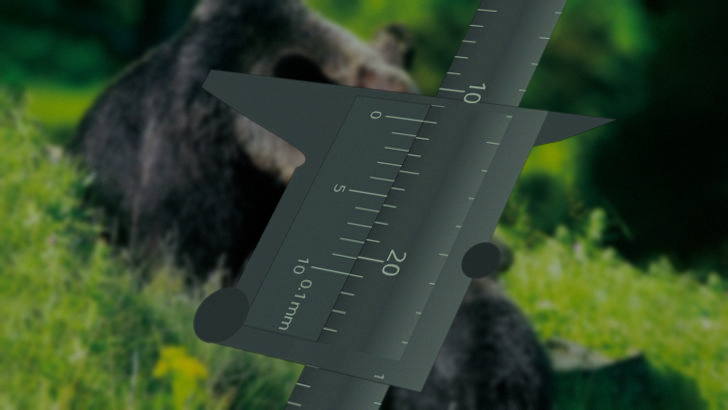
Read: 12.0 mm
